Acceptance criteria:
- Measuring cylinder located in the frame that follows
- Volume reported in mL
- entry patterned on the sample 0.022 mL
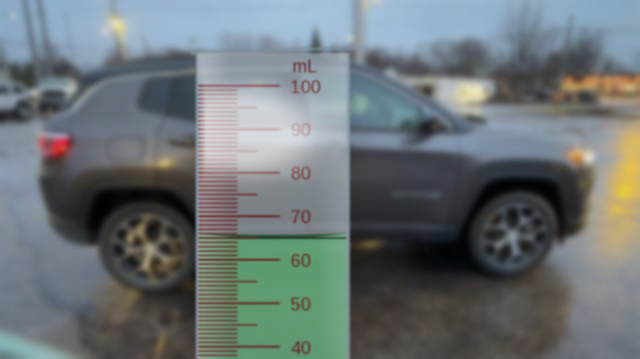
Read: 65 mL
